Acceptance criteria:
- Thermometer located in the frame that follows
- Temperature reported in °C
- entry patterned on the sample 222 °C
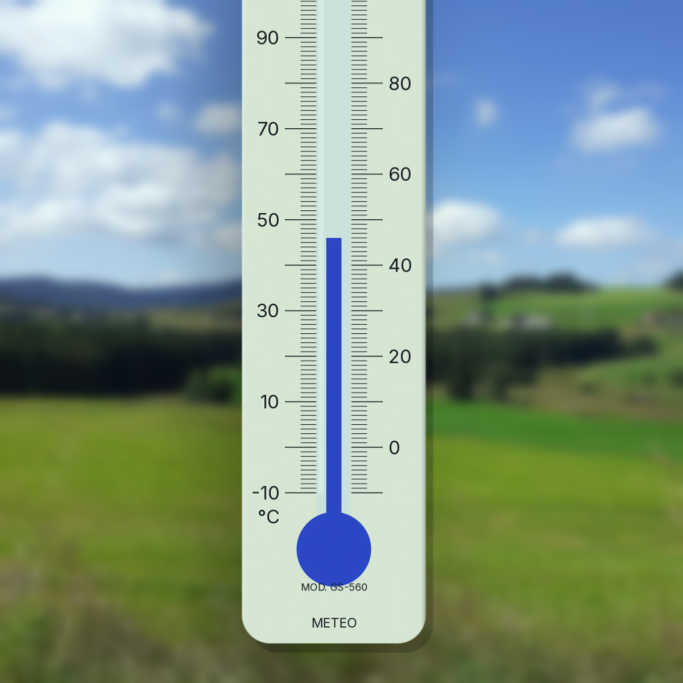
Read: 46 °C
